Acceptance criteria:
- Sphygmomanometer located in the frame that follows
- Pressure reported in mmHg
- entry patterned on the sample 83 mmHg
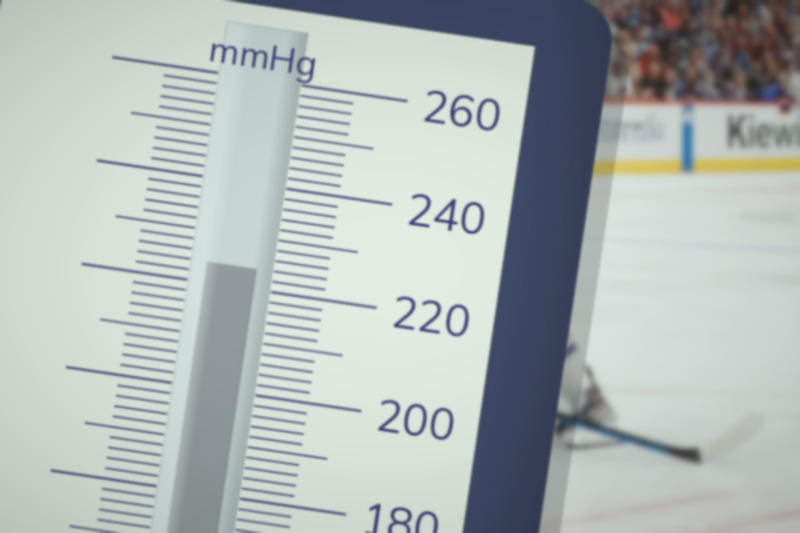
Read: 224 mmHg
